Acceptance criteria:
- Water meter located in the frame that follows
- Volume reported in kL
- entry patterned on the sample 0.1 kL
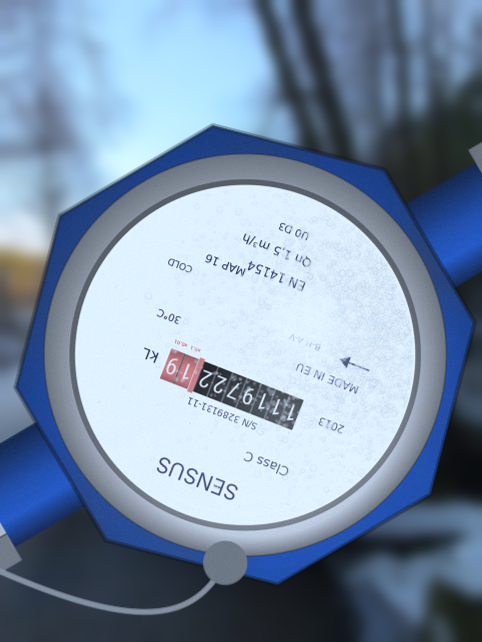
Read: 1119722.19 kL
